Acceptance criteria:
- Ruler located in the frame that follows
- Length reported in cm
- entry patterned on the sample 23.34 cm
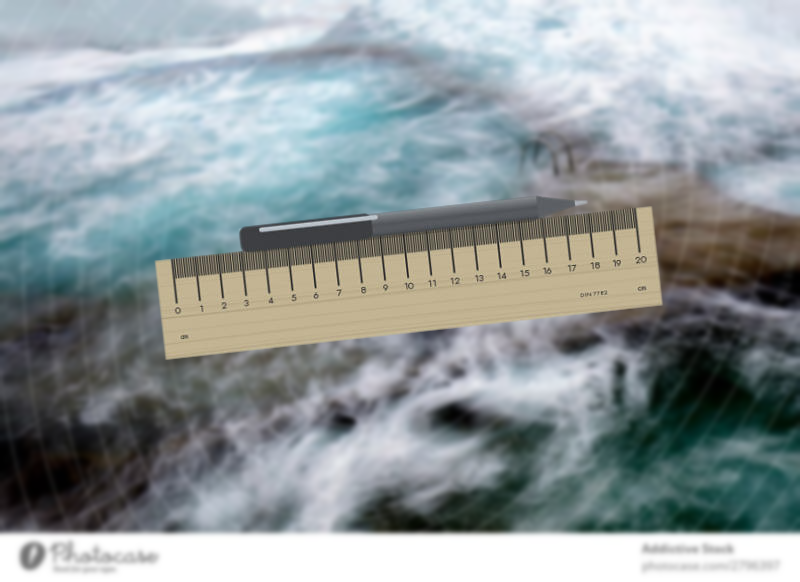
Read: 15 cm
